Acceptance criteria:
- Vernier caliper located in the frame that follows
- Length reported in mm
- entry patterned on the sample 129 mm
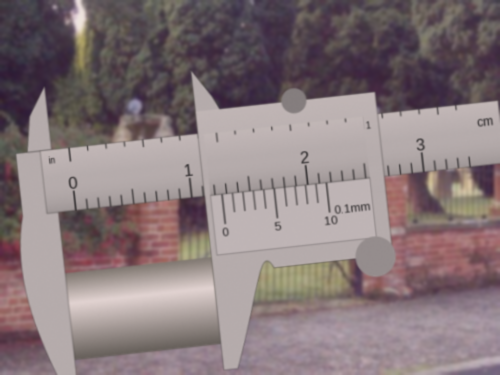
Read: 12.6 mm
